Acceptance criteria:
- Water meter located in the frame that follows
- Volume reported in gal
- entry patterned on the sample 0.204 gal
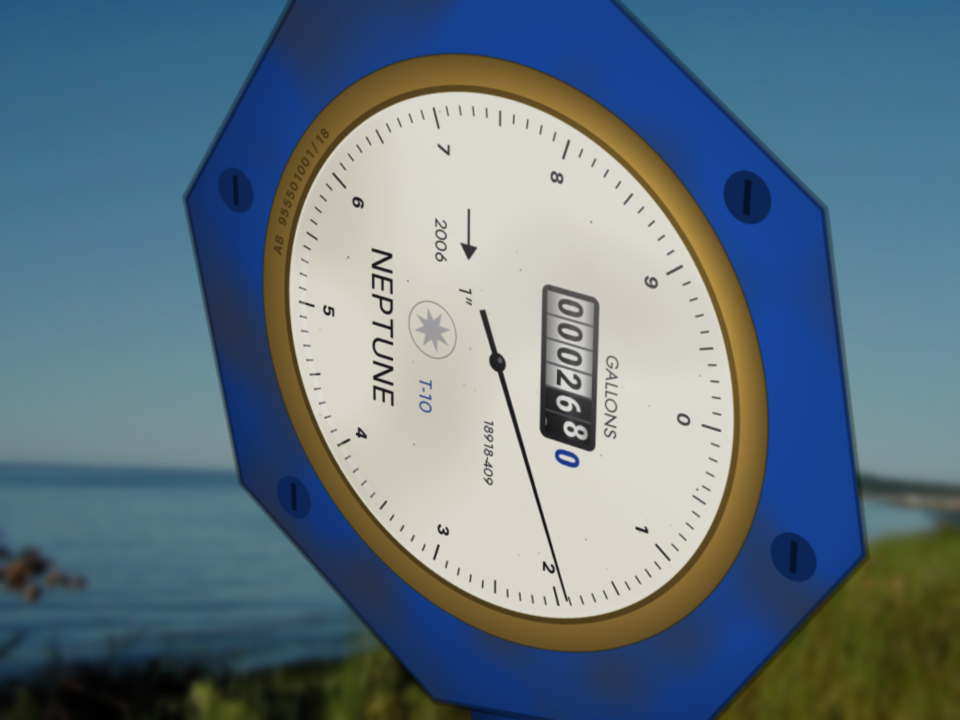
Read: 2681.9 gal
